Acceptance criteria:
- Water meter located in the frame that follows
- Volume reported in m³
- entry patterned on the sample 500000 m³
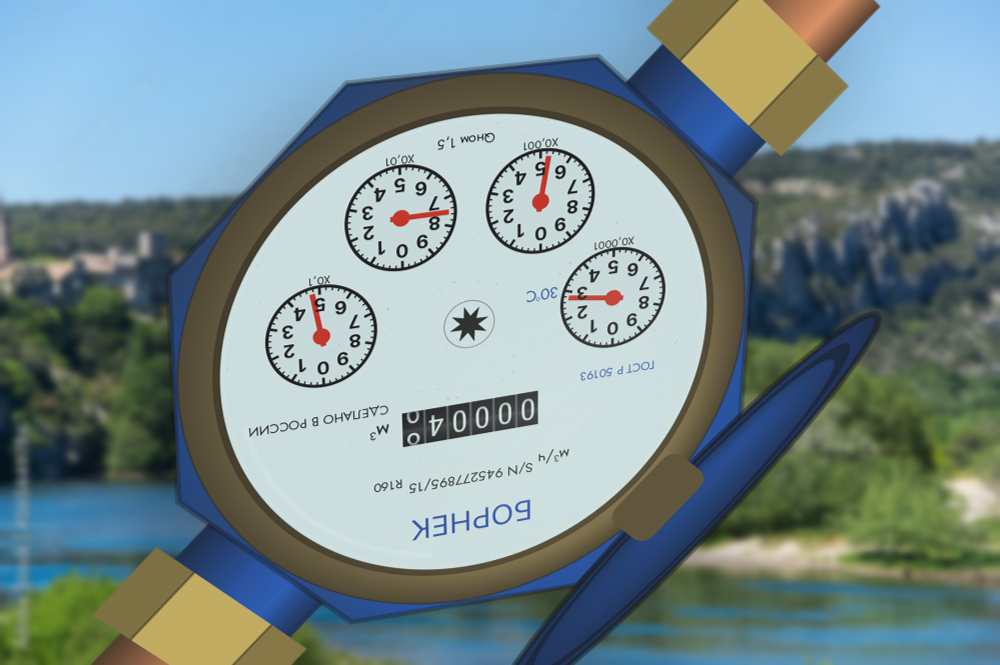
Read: 48.4752 m³
